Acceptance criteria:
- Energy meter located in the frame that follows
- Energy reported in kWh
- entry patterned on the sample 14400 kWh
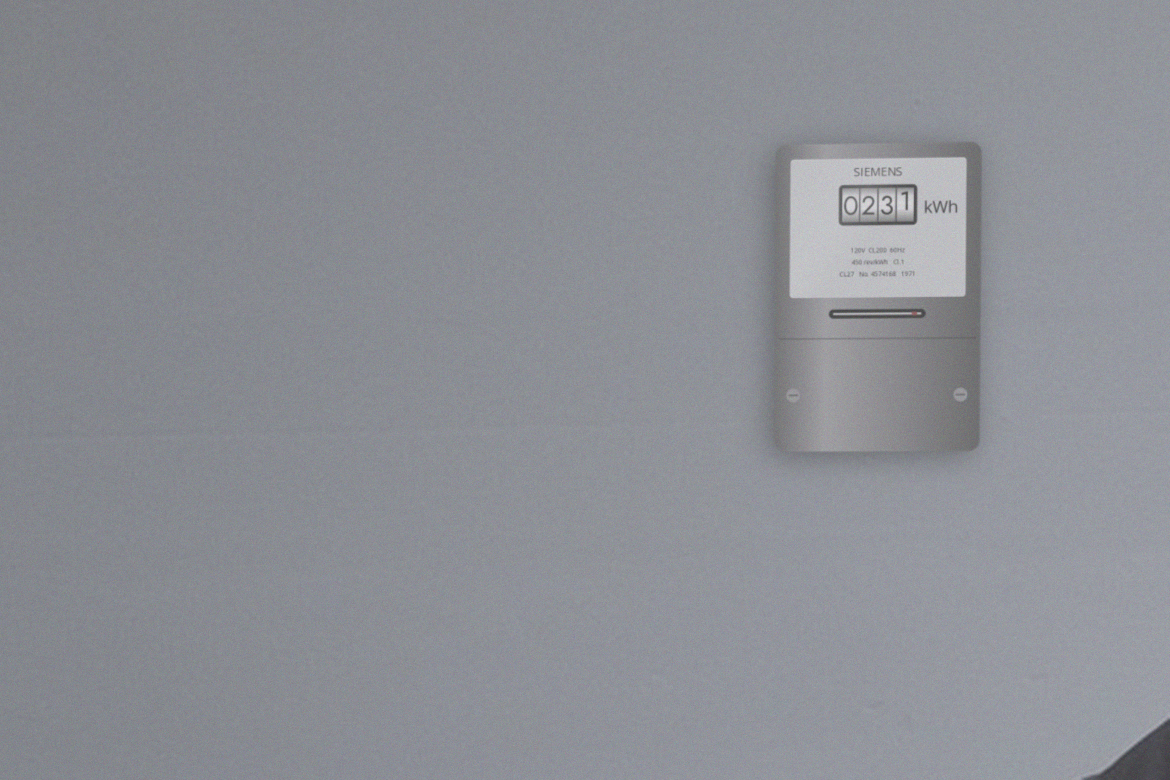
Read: 231 kWh
